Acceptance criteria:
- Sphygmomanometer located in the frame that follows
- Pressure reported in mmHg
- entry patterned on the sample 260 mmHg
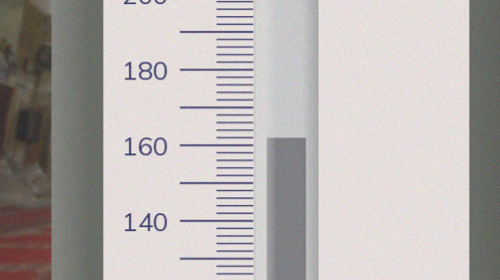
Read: 162 mmHg
